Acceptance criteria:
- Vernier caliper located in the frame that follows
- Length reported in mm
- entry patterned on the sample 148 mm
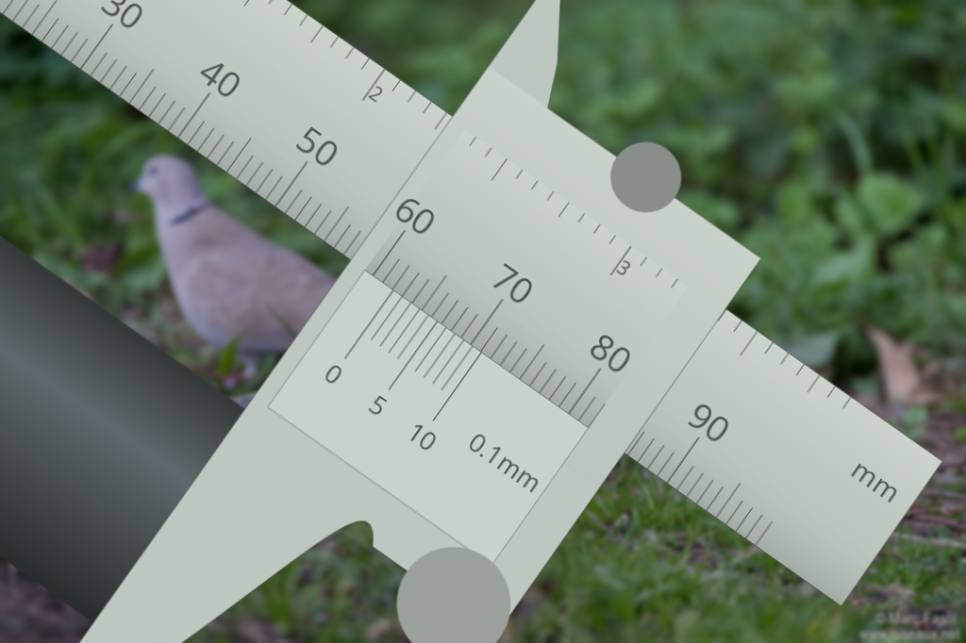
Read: 62.1 mm
